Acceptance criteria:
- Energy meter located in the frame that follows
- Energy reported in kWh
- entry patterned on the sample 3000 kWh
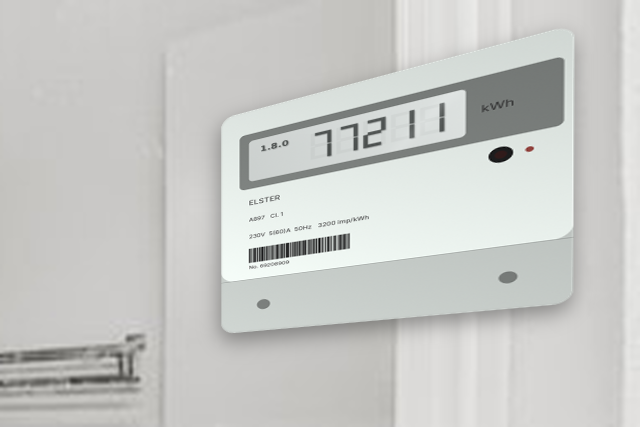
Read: 77211 kWh
